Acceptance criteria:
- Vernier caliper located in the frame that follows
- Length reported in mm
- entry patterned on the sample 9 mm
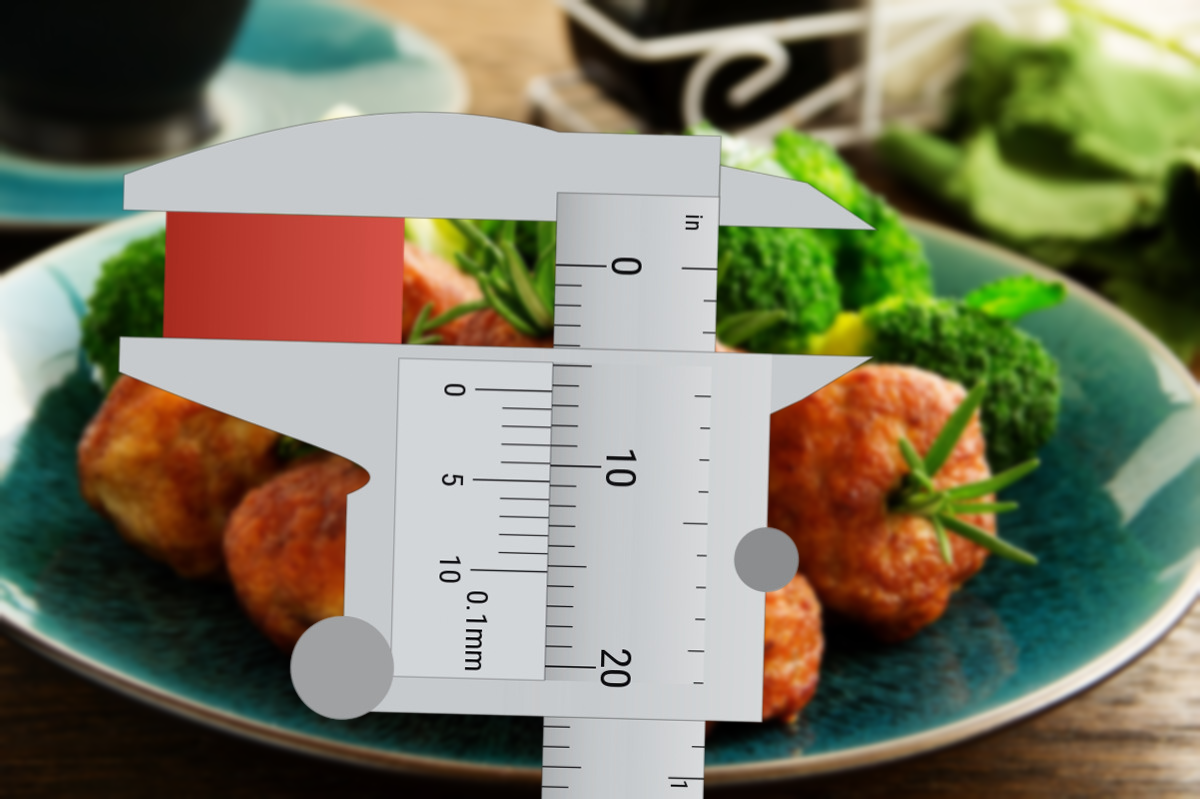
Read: 6.3 mm
